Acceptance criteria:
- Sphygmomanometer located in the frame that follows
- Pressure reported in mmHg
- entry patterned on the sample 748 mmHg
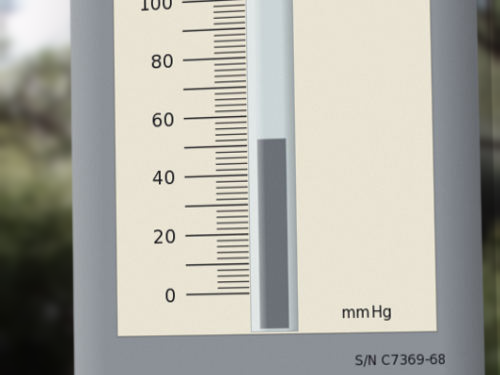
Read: 52 mmHg
